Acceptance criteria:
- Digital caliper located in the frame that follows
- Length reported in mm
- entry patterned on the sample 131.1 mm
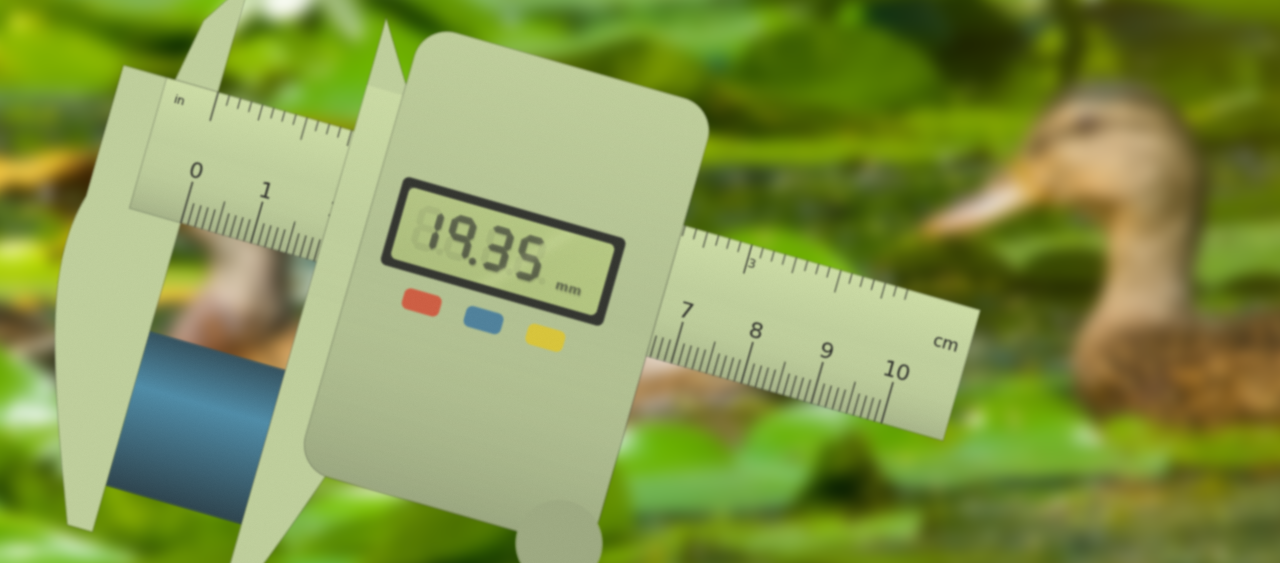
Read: 19.35 mm
